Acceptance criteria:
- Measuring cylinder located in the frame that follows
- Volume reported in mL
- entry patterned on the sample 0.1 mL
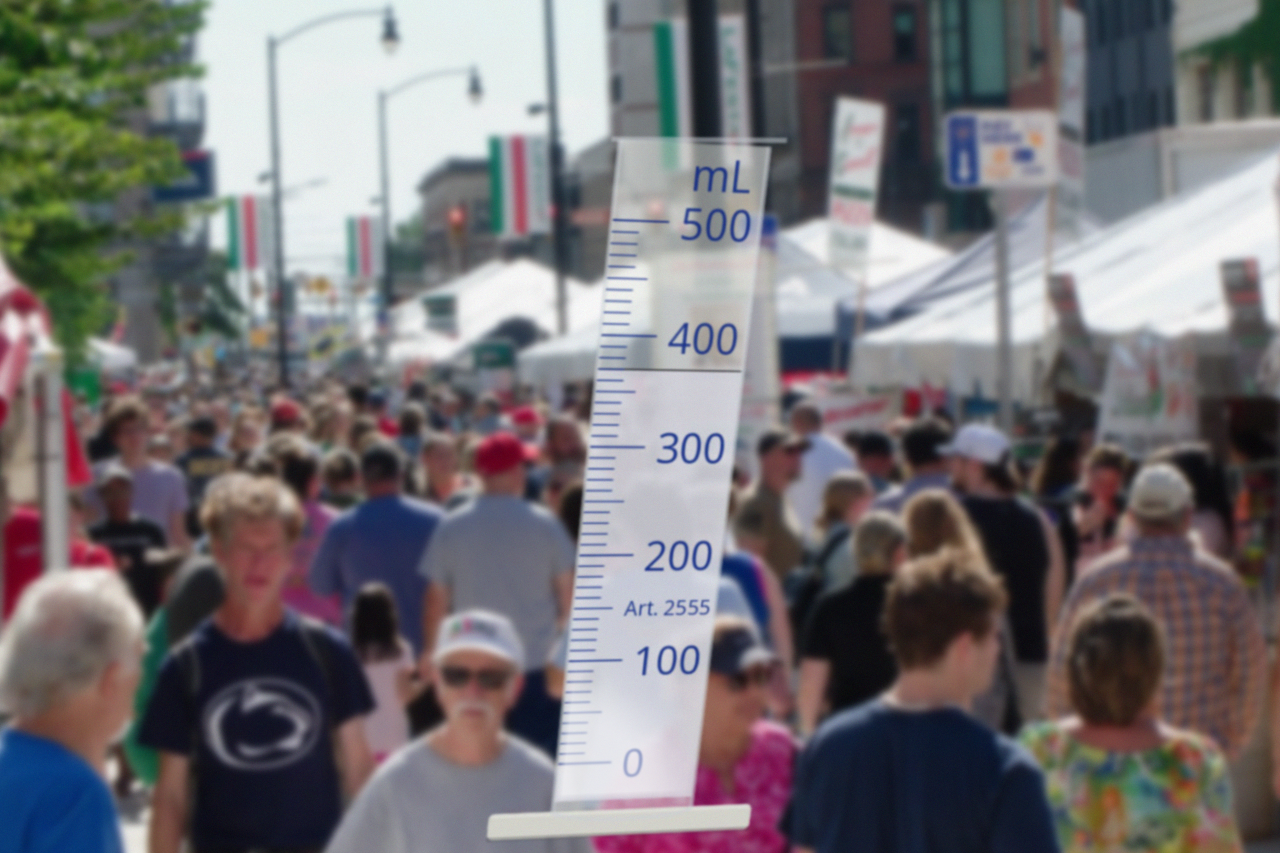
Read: 370 mL
